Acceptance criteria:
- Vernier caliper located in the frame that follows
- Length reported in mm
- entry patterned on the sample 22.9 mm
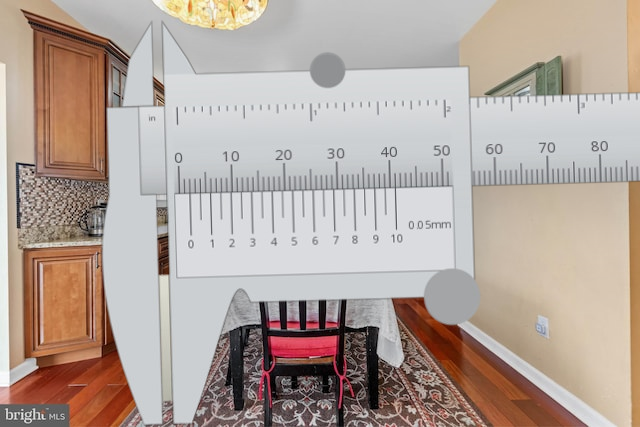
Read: 2.0 mm
